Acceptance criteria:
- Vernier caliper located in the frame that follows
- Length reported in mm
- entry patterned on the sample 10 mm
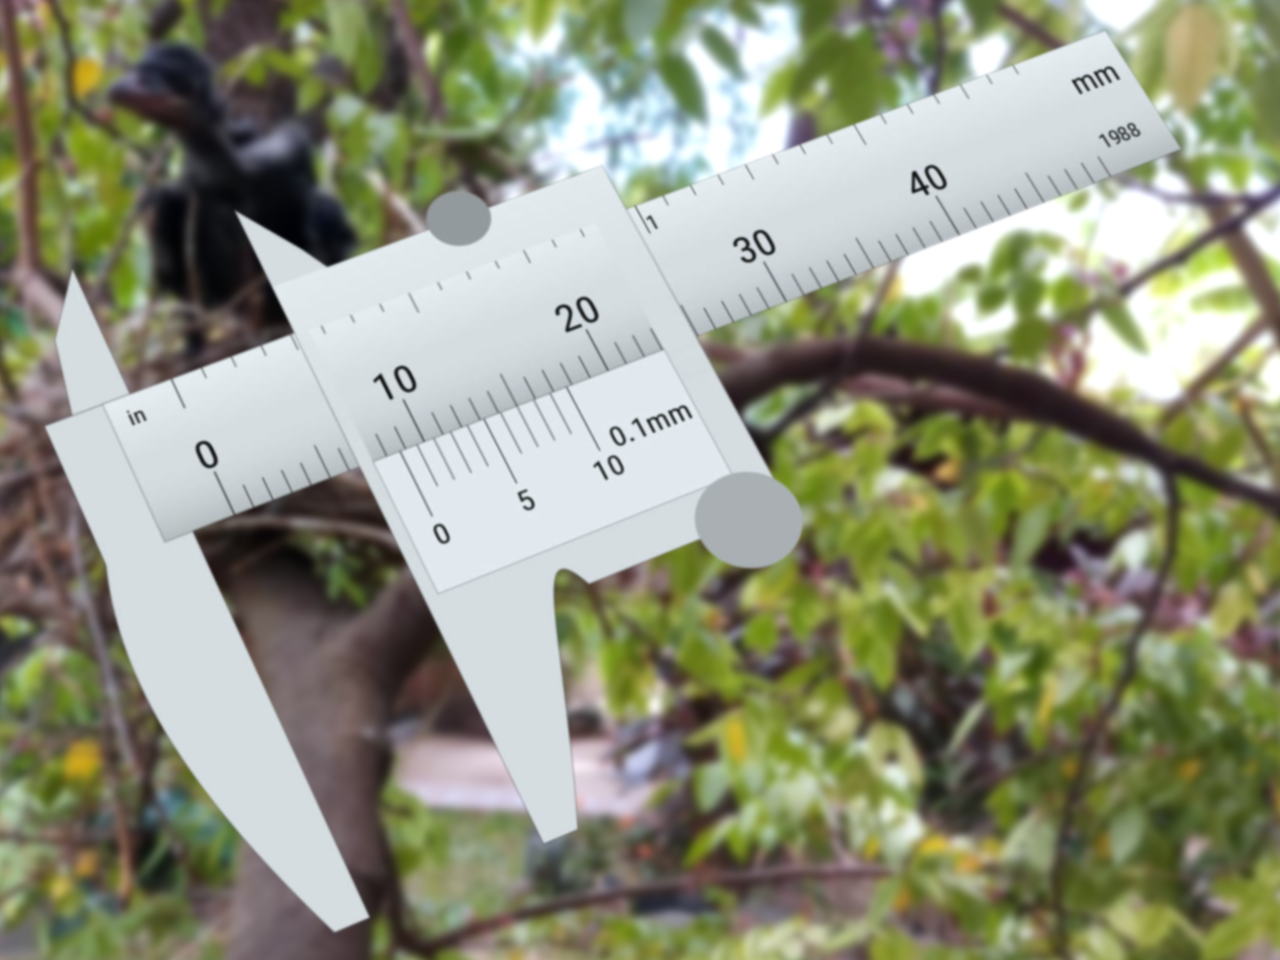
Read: 8.7 mm
